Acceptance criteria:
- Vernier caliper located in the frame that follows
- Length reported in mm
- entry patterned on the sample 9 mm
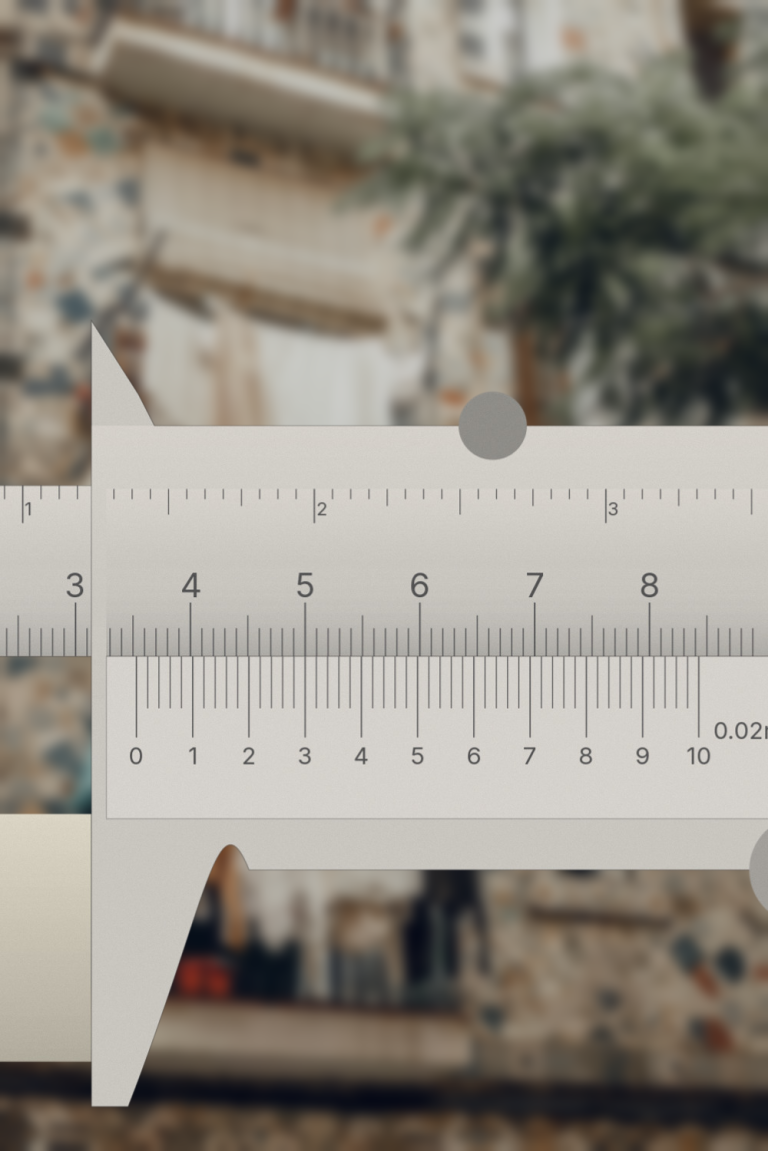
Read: 35.3 mm
